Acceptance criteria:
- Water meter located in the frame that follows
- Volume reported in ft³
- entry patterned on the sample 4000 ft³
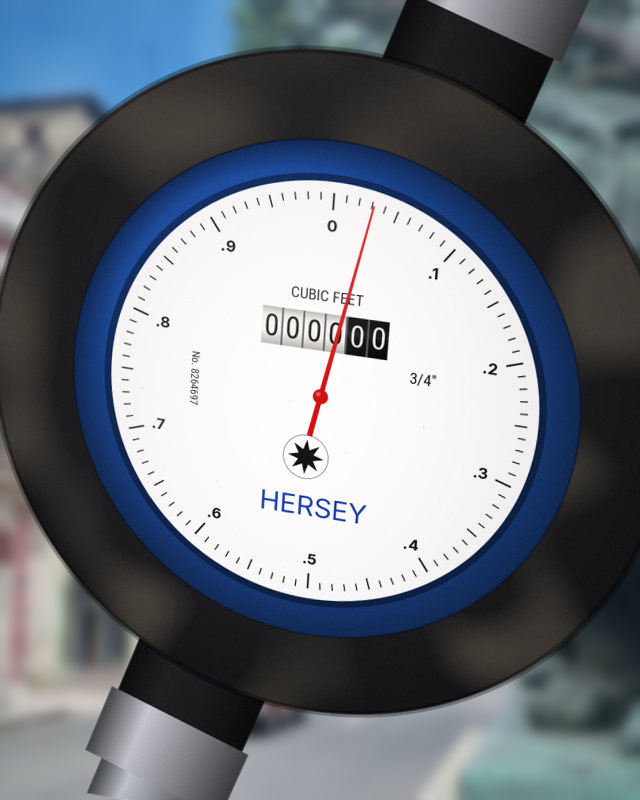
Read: 0.03 ft³
